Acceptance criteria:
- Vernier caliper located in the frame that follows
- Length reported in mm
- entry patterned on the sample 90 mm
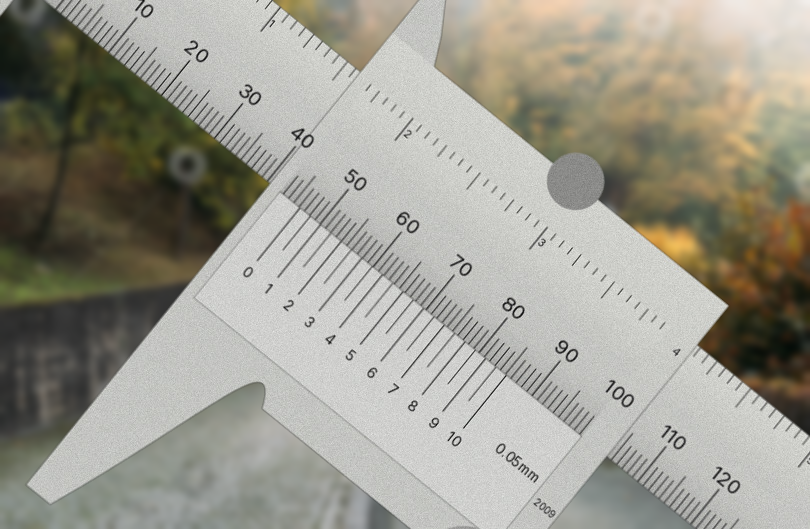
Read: 46.2 mm
